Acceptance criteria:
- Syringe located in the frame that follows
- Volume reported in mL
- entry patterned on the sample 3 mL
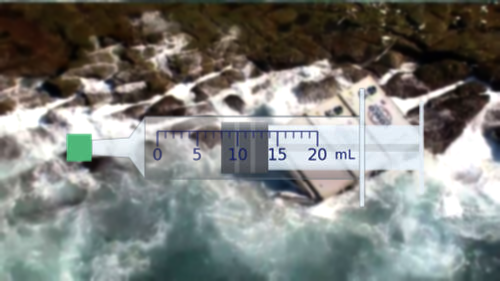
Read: 8 mL
